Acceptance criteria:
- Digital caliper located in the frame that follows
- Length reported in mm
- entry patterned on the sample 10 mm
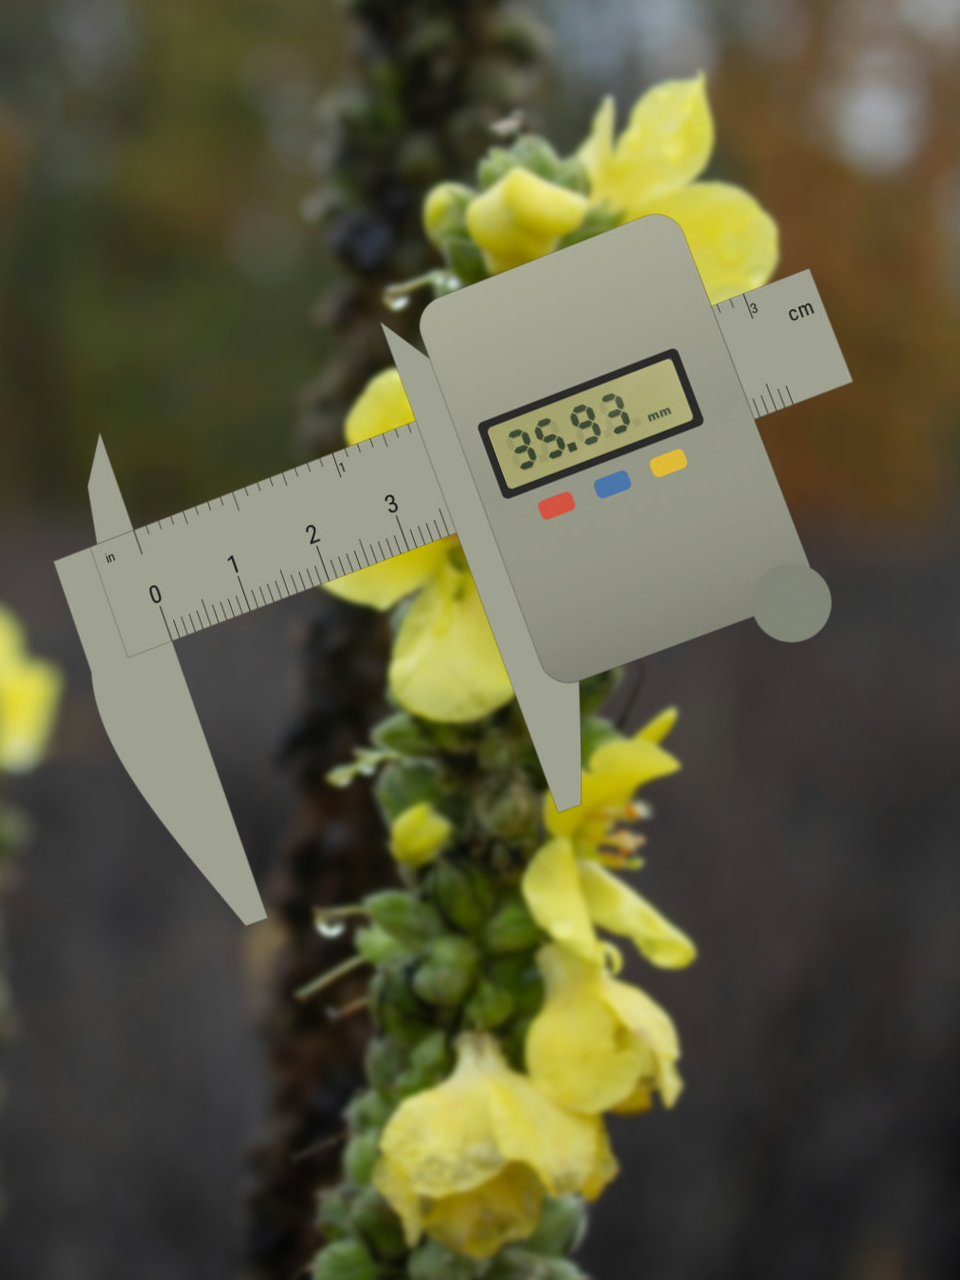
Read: 35.93 mm
